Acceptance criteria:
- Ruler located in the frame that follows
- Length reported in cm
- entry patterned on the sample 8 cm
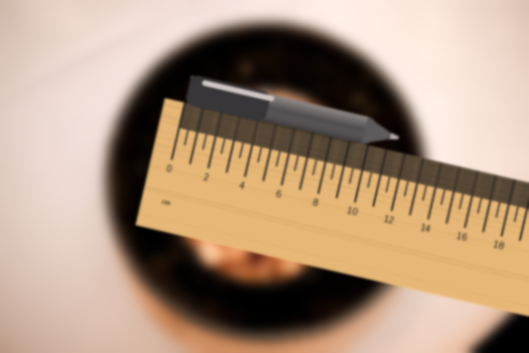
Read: 11.5 cm
